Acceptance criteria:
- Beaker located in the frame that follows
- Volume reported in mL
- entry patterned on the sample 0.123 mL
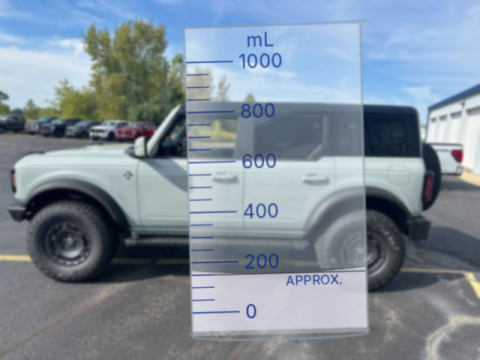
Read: 150 mL
